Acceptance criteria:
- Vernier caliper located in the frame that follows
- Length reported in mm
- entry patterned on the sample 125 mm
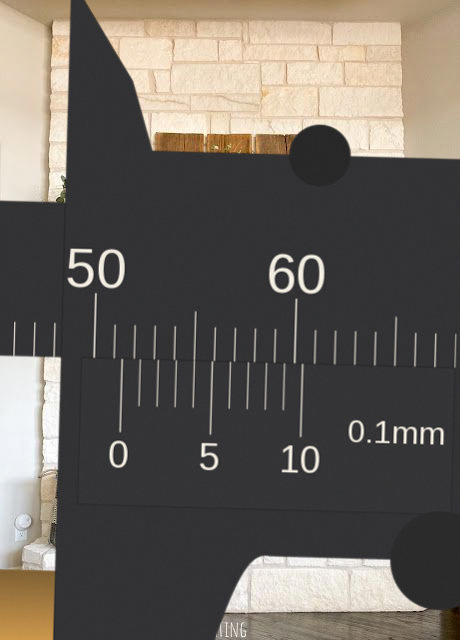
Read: 51.4 mm
